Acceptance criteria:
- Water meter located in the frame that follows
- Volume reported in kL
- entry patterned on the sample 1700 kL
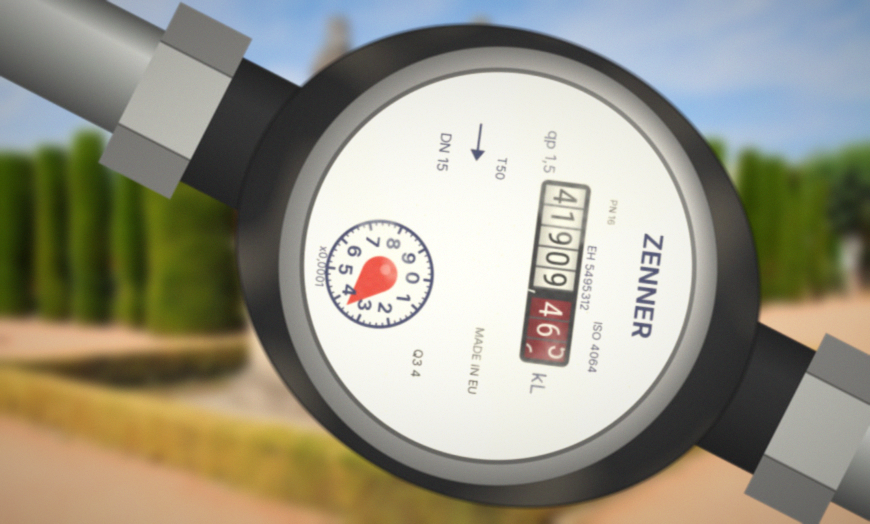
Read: 41909.4653 kL
